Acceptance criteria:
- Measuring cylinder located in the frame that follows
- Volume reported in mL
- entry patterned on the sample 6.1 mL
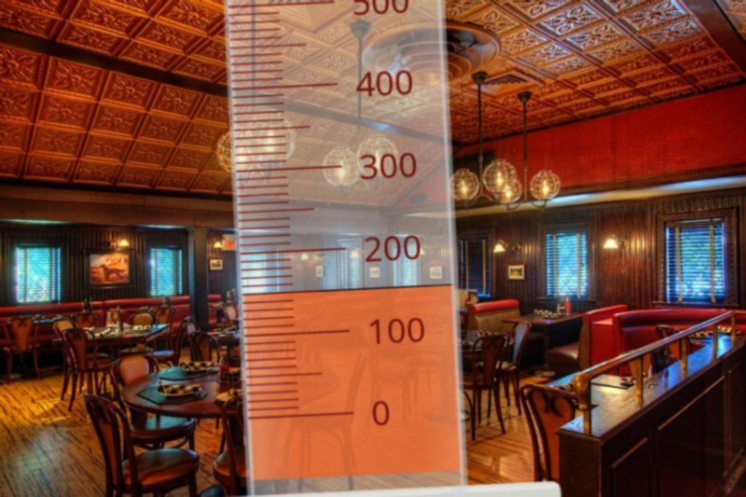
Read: 150 mL
